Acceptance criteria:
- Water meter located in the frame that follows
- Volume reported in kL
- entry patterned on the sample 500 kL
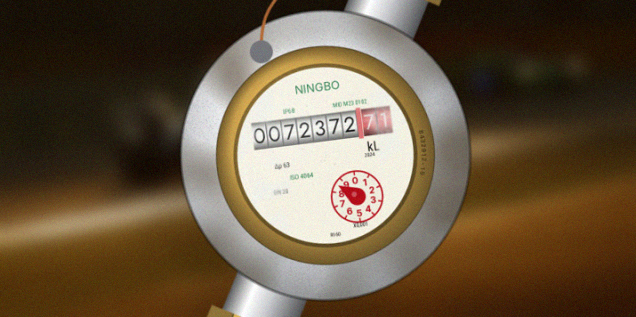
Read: 72372.718 kL
